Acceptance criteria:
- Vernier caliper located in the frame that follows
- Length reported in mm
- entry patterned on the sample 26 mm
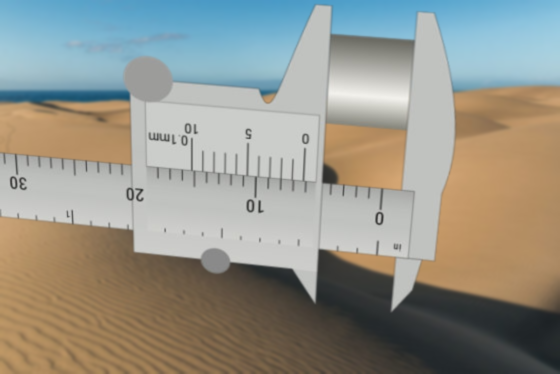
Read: 6.2 mm
